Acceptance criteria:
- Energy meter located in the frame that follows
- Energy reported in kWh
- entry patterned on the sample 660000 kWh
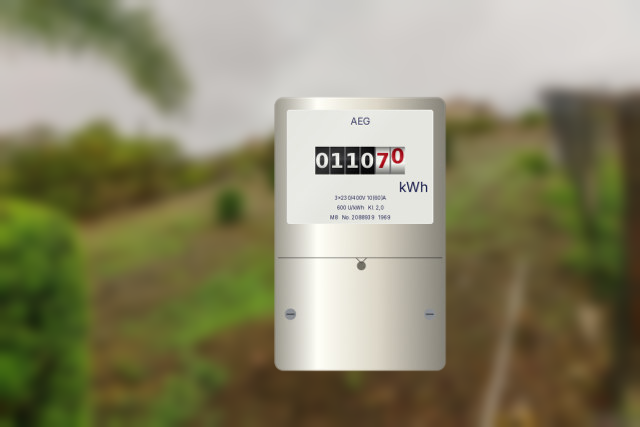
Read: 110.70 kWh
